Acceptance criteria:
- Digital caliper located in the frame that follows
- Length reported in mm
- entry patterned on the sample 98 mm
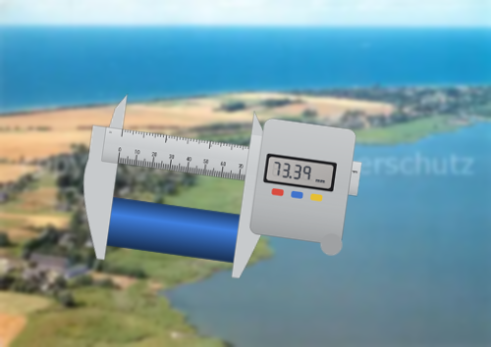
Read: 73.39 mm
